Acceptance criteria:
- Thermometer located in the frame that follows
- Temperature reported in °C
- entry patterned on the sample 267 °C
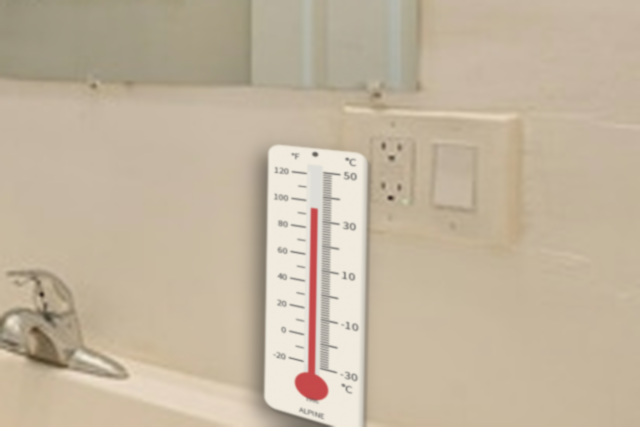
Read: 35 °C
